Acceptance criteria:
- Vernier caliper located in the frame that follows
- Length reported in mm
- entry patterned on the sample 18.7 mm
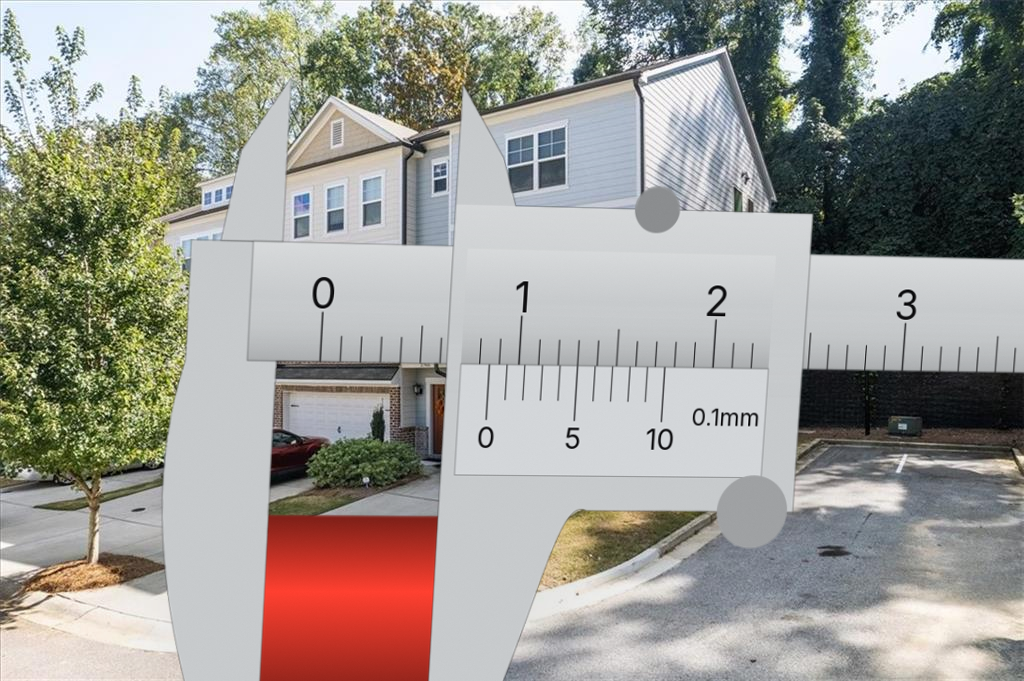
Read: 8.5 mm
